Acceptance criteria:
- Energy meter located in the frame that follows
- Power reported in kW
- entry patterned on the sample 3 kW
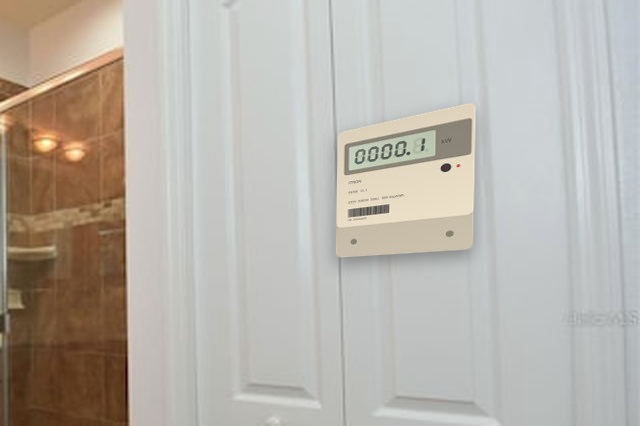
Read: 0.1 kW
